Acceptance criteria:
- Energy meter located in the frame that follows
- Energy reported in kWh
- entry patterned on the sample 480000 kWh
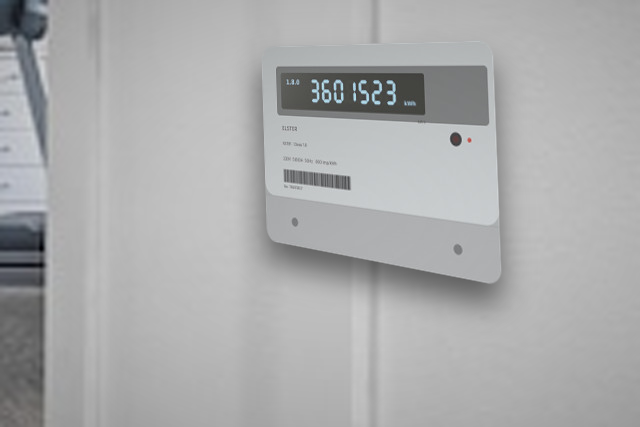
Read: 3601523 kWh
